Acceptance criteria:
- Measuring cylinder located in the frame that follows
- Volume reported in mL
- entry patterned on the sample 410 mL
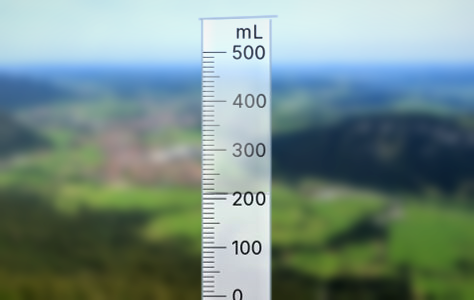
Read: 210 mL
